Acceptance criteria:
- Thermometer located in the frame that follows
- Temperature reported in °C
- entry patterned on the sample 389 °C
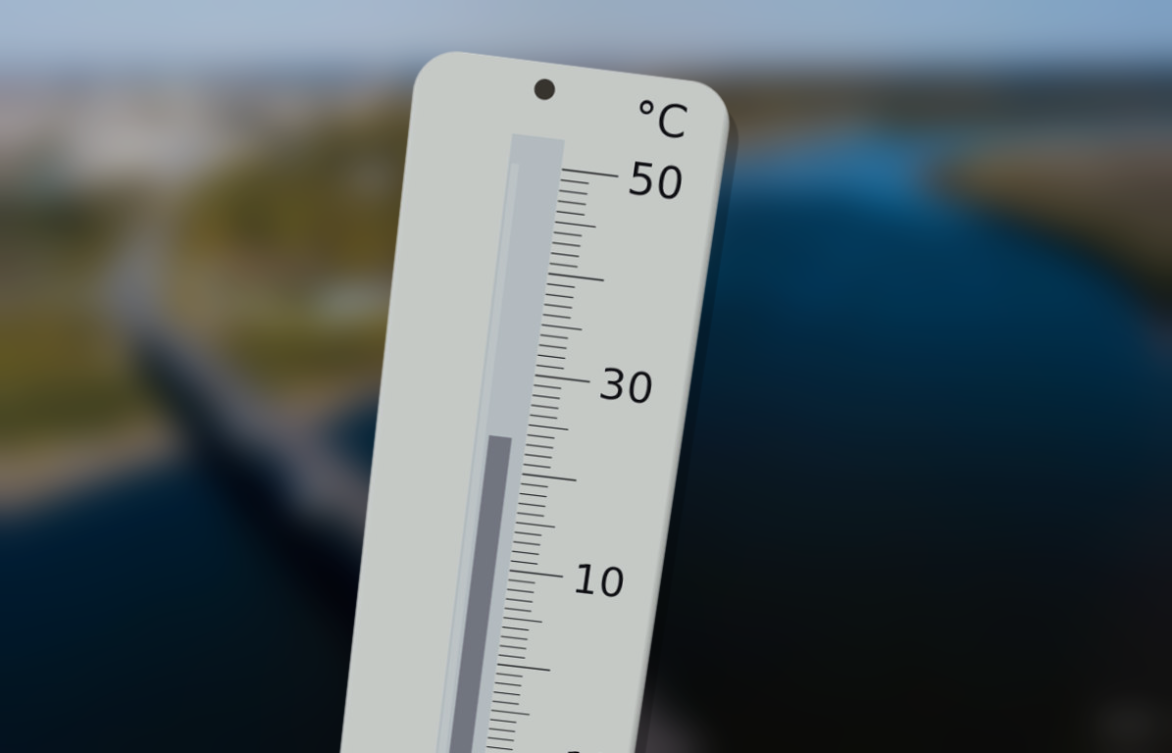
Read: 23.5 °C
